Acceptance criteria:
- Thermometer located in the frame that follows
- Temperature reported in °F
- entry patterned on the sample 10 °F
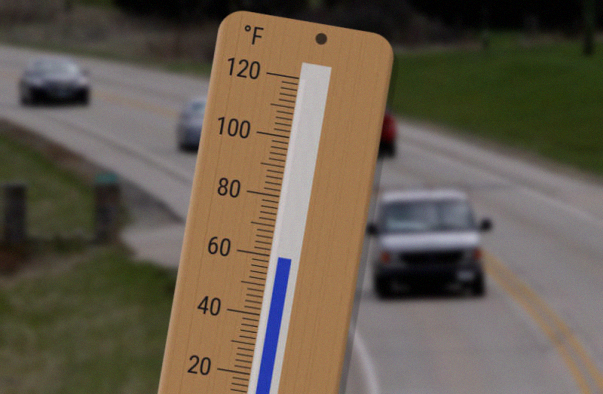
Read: 60 °F
